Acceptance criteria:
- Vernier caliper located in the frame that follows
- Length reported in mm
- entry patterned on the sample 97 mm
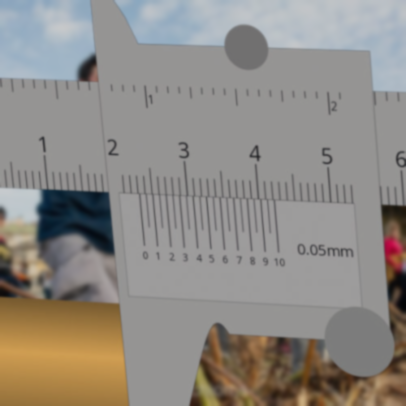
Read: 23.2 mm
